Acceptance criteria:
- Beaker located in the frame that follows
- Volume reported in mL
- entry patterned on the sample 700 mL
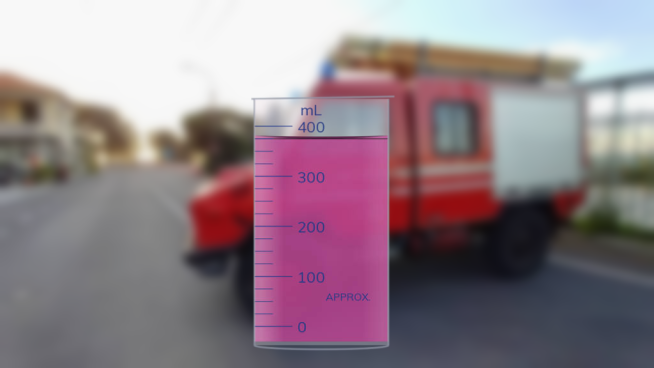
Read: 375 mL
